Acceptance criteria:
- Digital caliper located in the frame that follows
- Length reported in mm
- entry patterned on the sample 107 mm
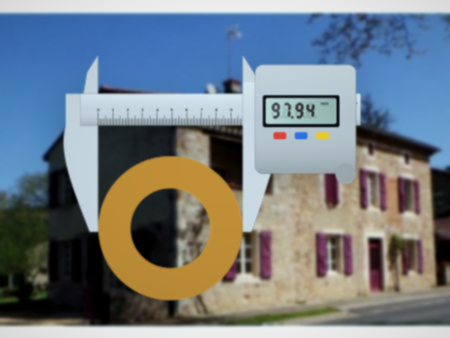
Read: 97.94 mm
